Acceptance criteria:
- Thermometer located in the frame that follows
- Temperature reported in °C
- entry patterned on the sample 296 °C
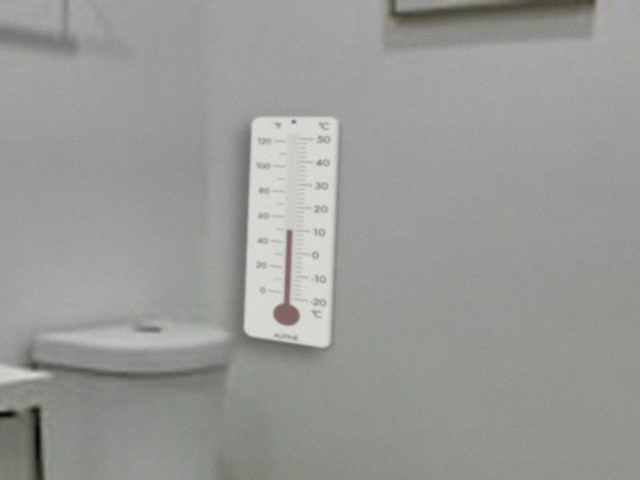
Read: 10 °C
